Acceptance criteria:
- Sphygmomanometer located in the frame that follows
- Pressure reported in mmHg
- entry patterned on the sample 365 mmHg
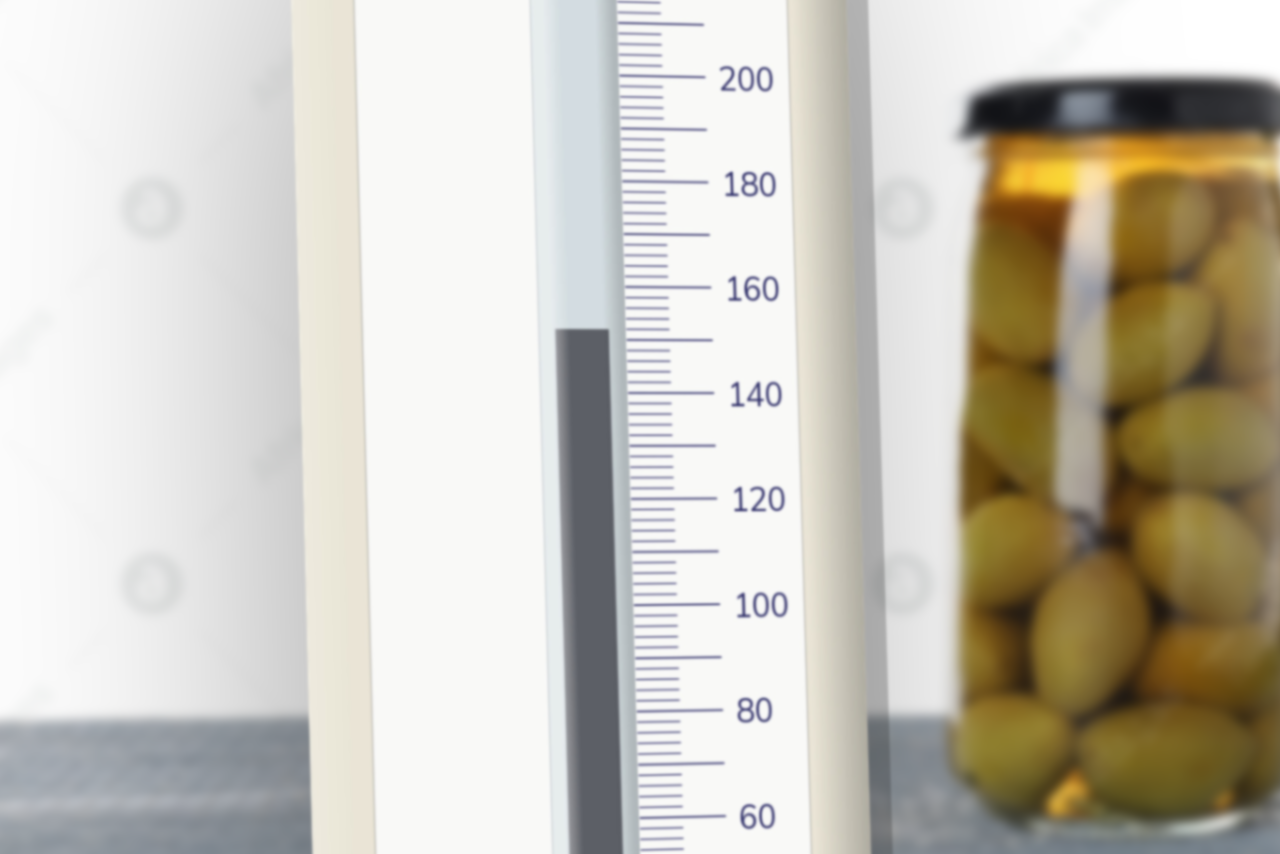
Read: 152 mmHg
